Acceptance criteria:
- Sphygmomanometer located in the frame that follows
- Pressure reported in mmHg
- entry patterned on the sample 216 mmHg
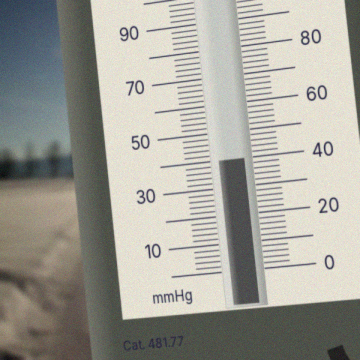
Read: 40 mmHg
